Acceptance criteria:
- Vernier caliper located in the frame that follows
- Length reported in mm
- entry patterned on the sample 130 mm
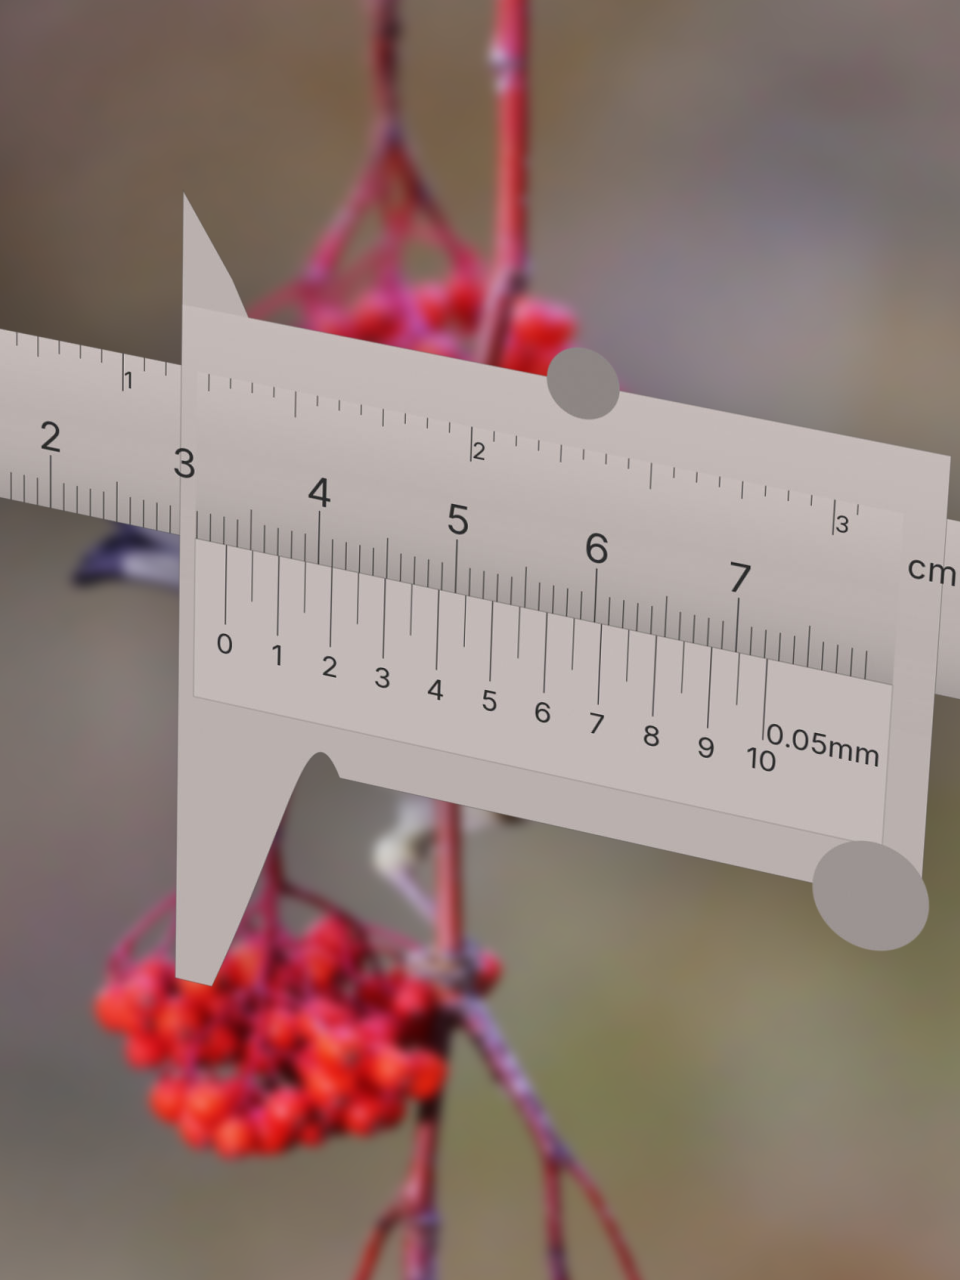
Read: 33.2 mm
